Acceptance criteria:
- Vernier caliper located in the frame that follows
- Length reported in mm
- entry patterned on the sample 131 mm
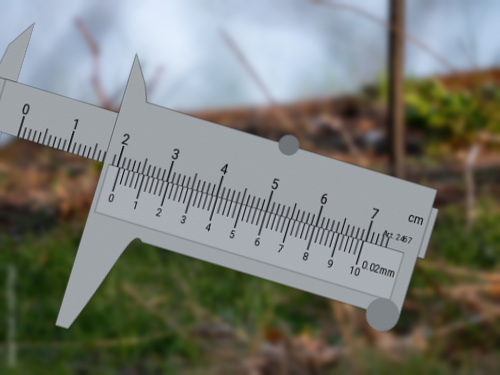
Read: 20.5 mm
